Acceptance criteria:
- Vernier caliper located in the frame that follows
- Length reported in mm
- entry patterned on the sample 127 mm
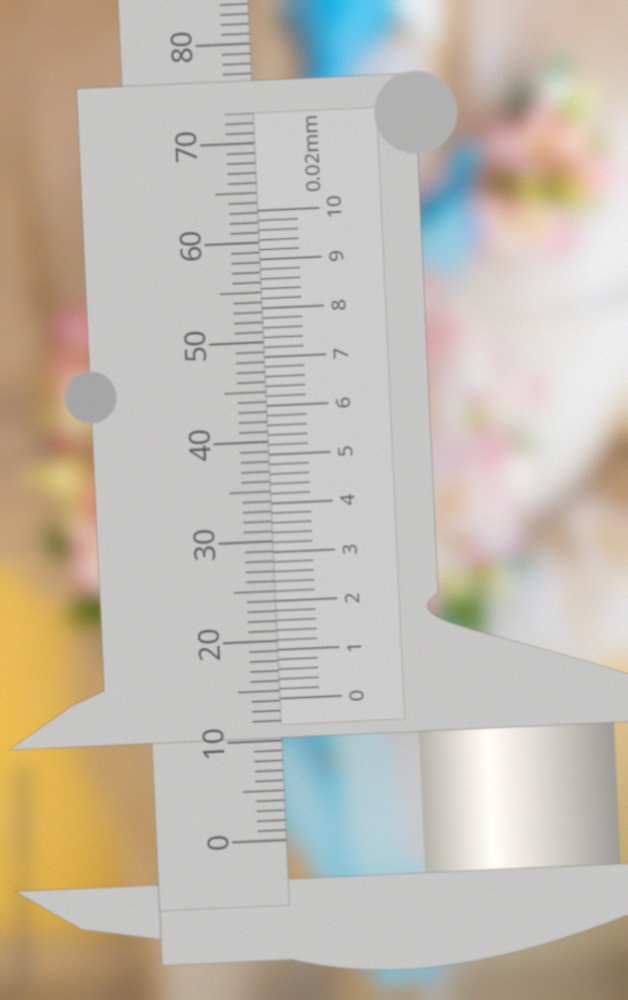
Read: 14.2 mm
